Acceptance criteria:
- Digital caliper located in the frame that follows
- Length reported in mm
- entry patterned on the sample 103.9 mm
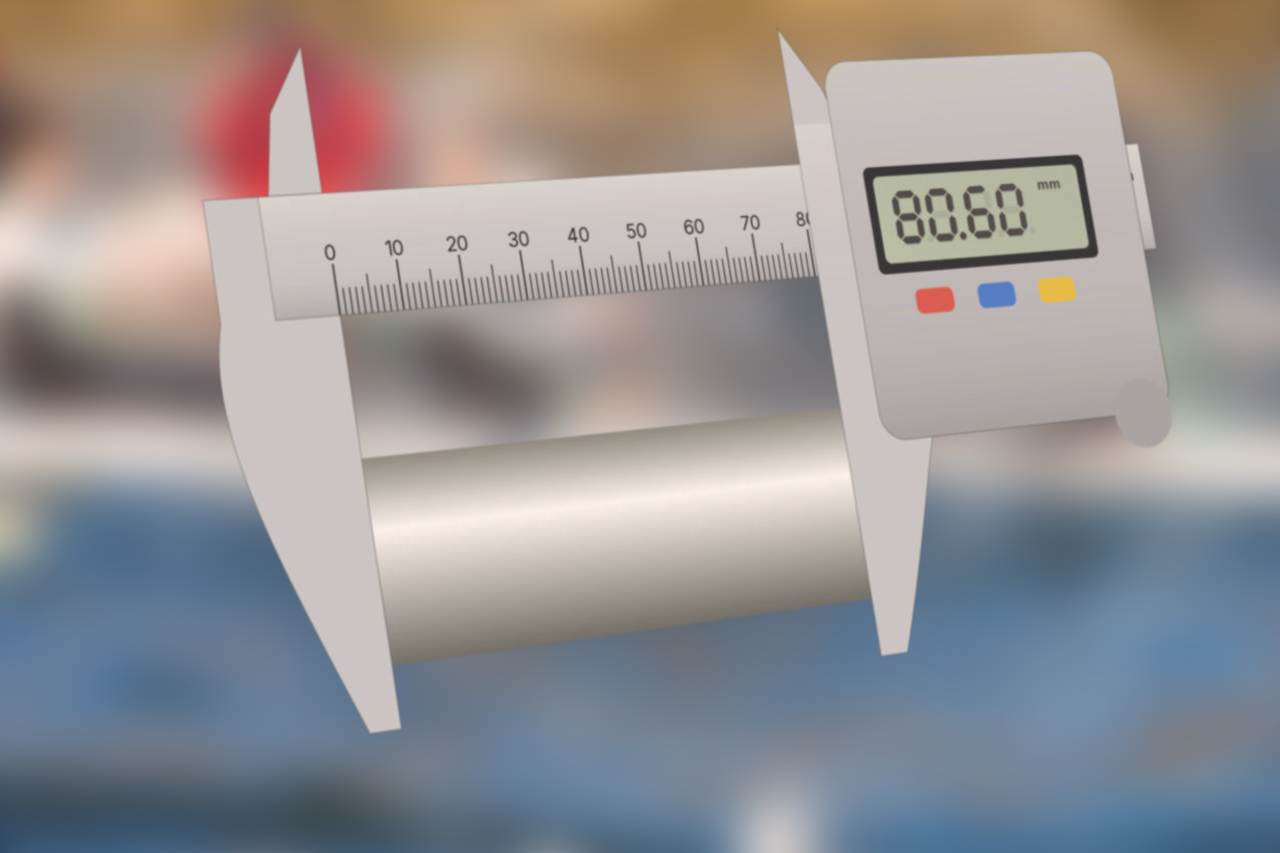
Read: 80.60 mm
